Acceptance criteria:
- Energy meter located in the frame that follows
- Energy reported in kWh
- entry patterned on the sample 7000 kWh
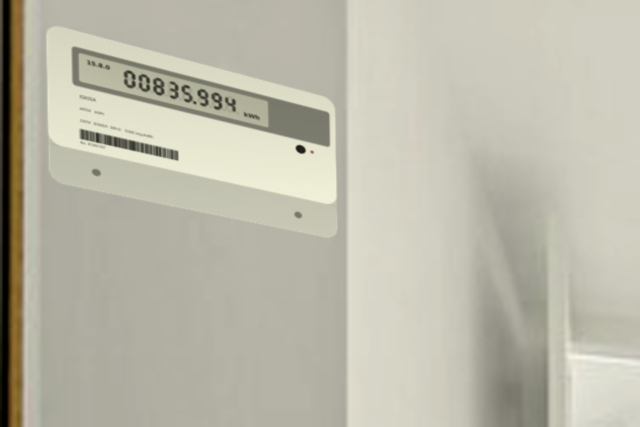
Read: 835.994 kWh
